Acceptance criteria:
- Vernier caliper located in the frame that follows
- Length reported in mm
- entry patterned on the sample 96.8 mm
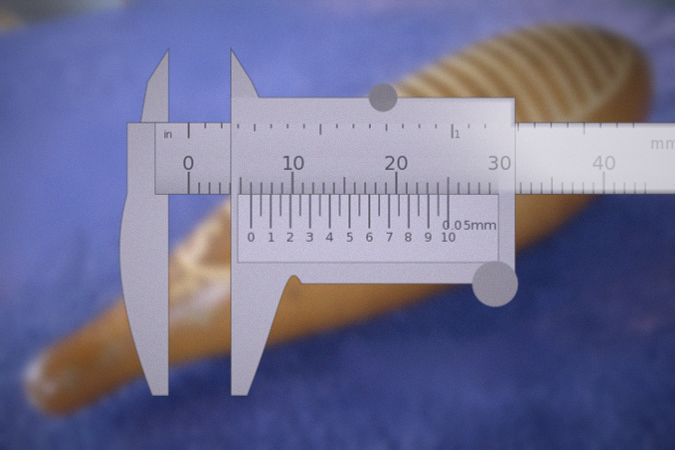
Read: 6.0 mm
